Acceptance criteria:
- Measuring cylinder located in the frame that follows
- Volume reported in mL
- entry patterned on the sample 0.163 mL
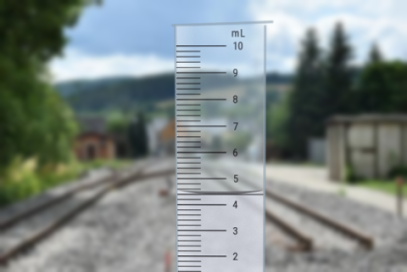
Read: 4.4 mL
